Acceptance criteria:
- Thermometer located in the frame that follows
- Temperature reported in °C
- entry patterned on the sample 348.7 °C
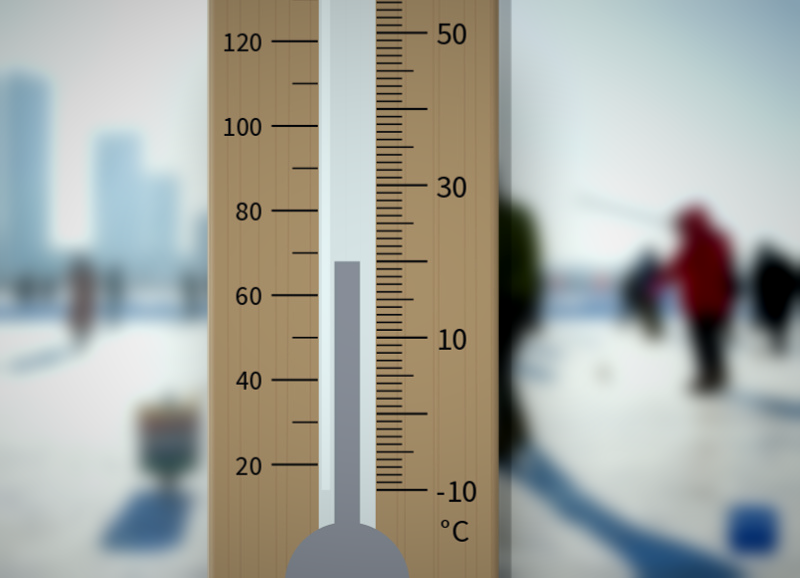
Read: 20 °C
